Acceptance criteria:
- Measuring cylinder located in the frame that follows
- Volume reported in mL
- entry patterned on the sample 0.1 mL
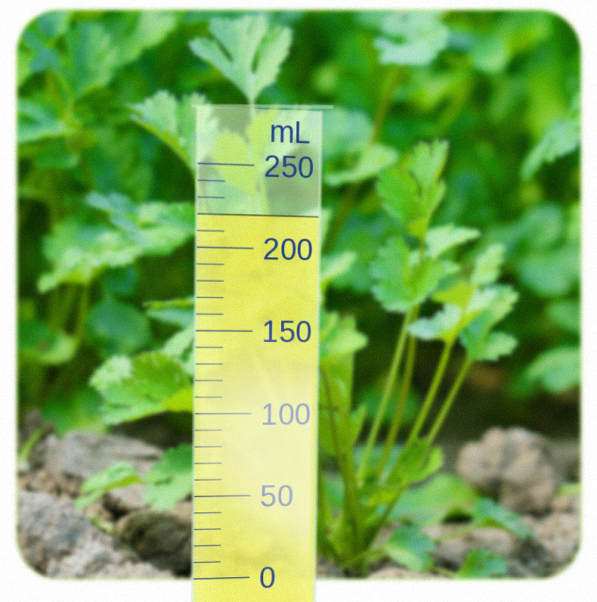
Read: 220 mL
